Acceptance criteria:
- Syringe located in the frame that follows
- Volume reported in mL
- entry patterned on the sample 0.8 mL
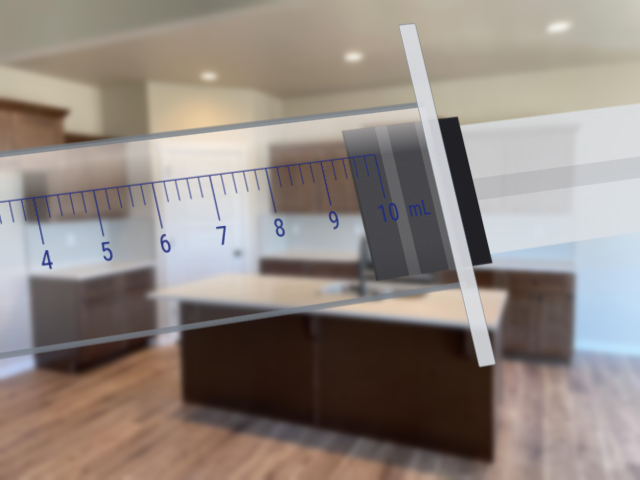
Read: 9.5 mL
